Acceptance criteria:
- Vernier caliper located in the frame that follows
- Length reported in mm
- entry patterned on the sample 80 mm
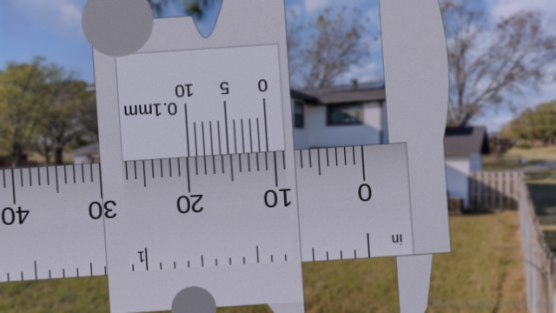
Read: 10.8 mm
